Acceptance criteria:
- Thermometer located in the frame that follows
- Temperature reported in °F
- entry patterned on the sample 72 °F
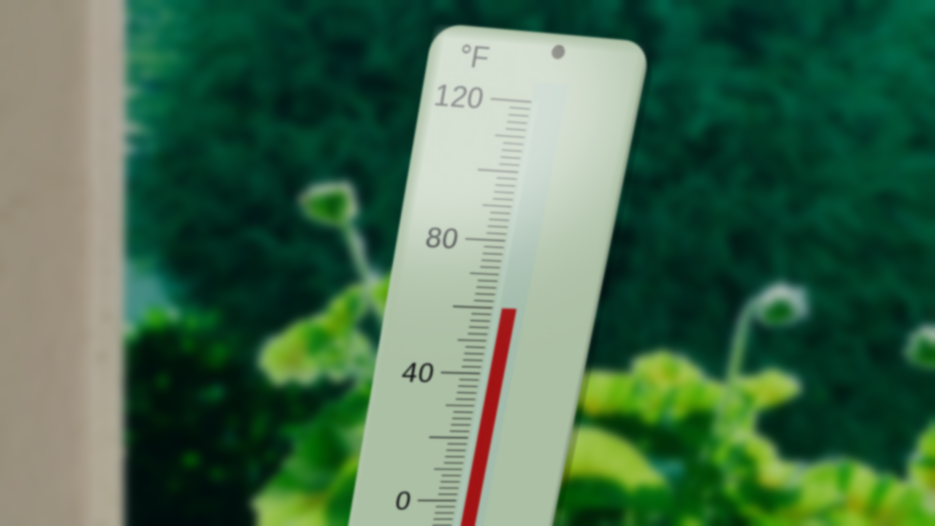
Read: 60 °F
